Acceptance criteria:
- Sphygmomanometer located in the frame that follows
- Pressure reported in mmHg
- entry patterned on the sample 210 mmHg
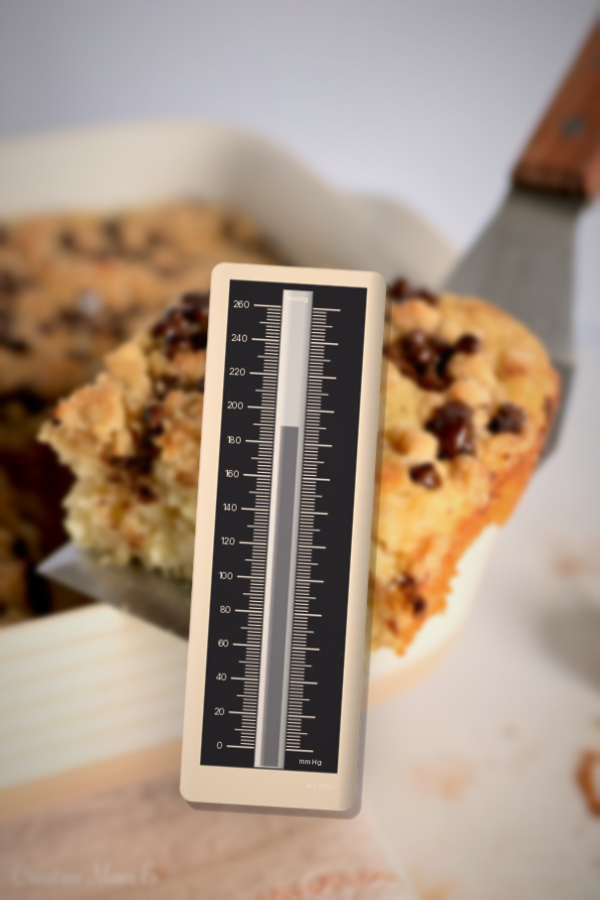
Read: 190 mmHg
